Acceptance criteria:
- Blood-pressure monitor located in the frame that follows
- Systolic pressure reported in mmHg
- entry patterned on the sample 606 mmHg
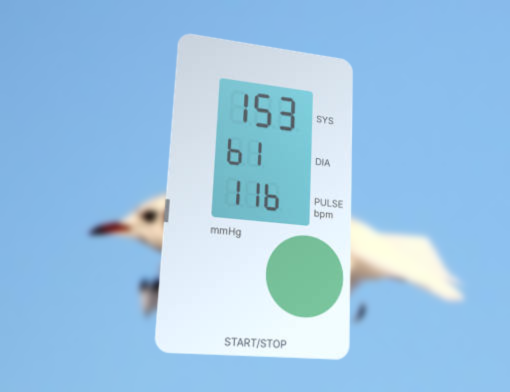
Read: 153 mmHg
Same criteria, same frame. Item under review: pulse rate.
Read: 116 bpm
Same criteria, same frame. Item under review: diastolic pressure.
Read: 61 mmHg
